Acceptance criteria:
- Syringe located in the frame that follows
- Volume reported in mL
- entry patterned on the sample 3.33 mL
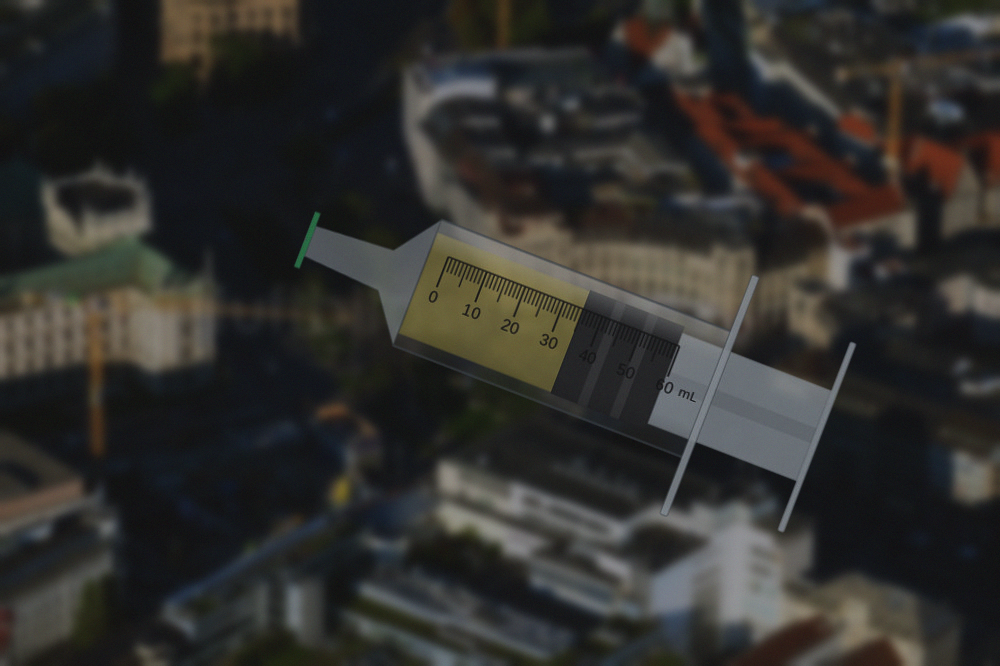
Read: 35 mL
